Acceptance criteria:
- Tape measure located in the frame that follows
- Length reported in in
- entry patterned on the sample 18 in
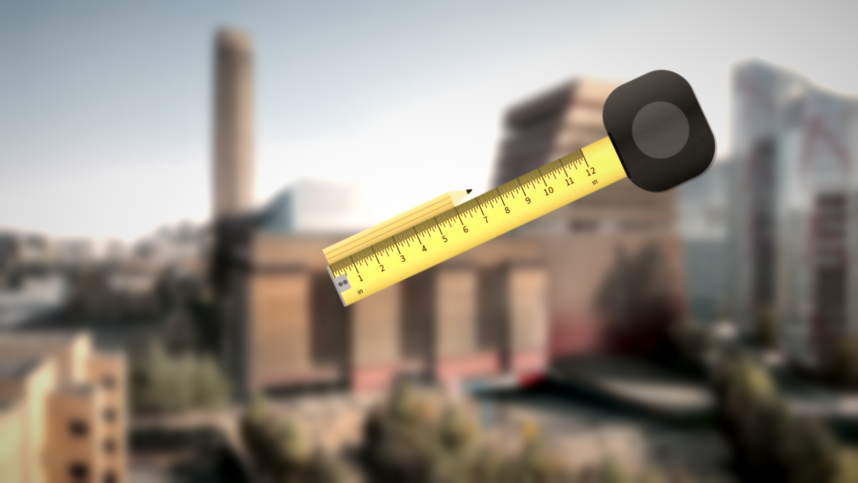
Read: 7 in
